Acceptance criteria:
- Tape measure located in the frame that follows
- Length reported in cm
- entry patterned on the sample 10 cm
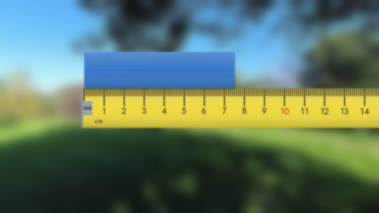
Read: 7.5 cm
